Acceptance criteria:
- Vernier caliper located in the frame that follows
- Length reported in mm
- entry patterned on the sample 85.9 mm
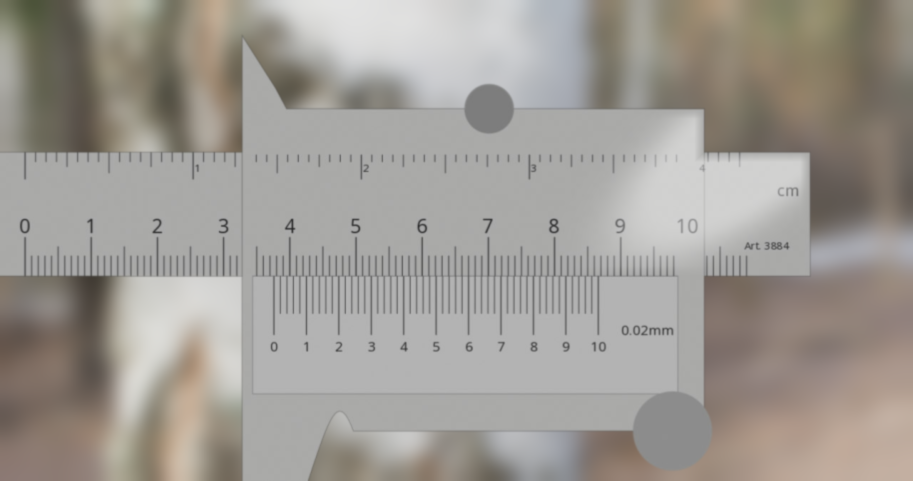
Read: 37.6 mm
